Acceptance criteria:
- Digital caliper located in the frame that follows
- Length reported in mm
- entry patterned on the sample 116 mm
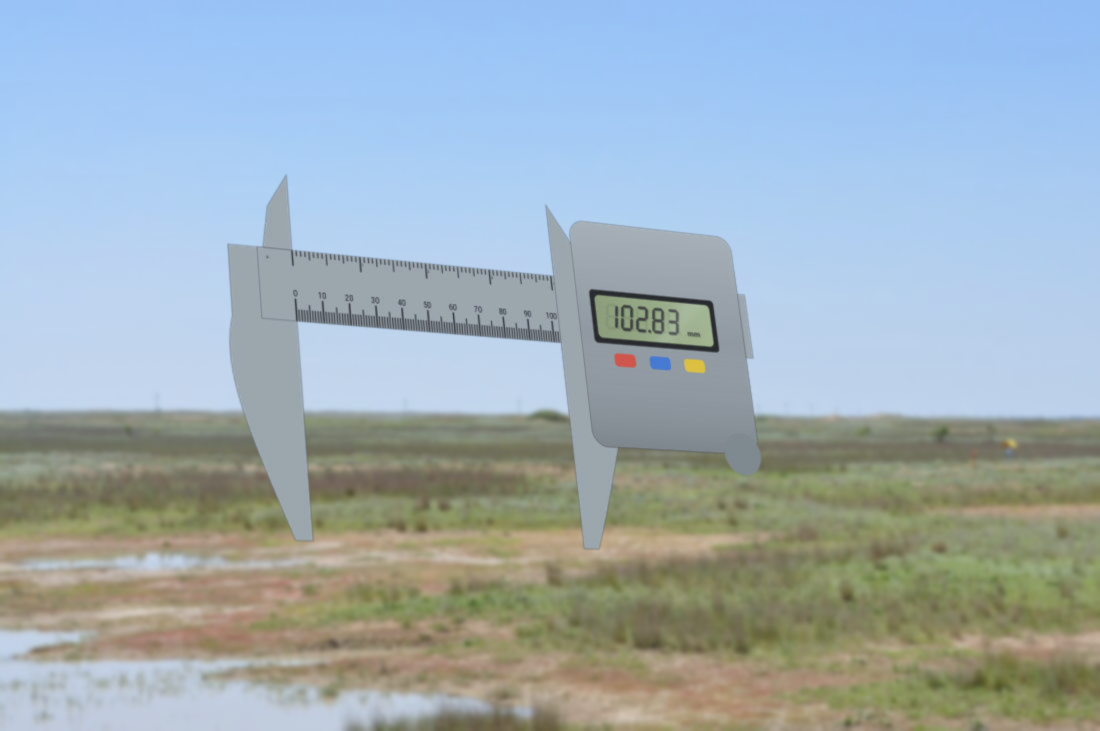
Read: 102.83 mm
